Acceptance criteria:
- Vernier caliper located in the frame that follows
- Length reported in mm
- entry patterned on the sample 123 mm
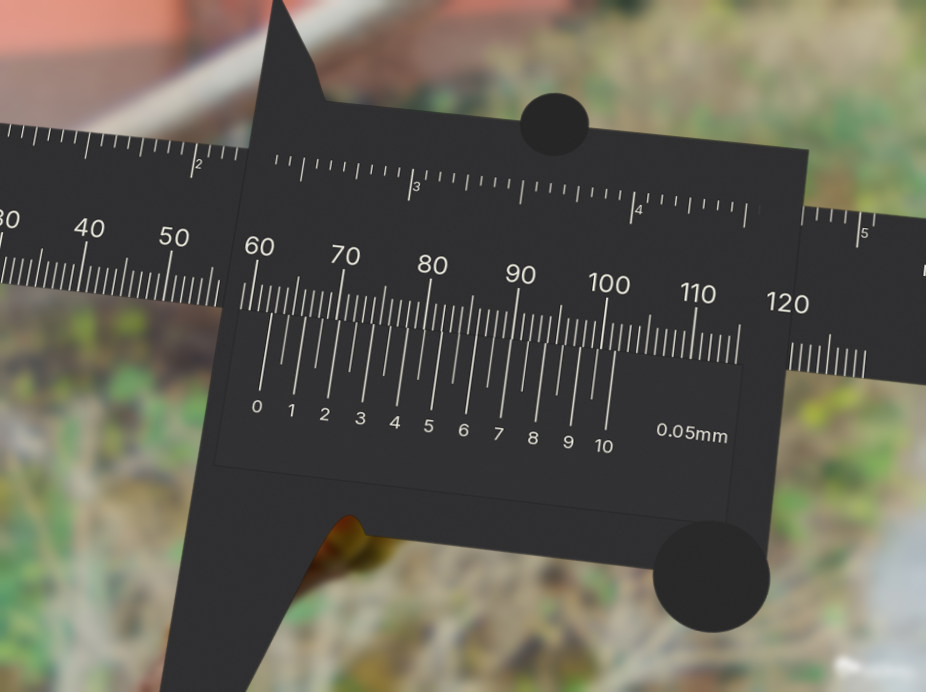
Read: 62.6 mm
